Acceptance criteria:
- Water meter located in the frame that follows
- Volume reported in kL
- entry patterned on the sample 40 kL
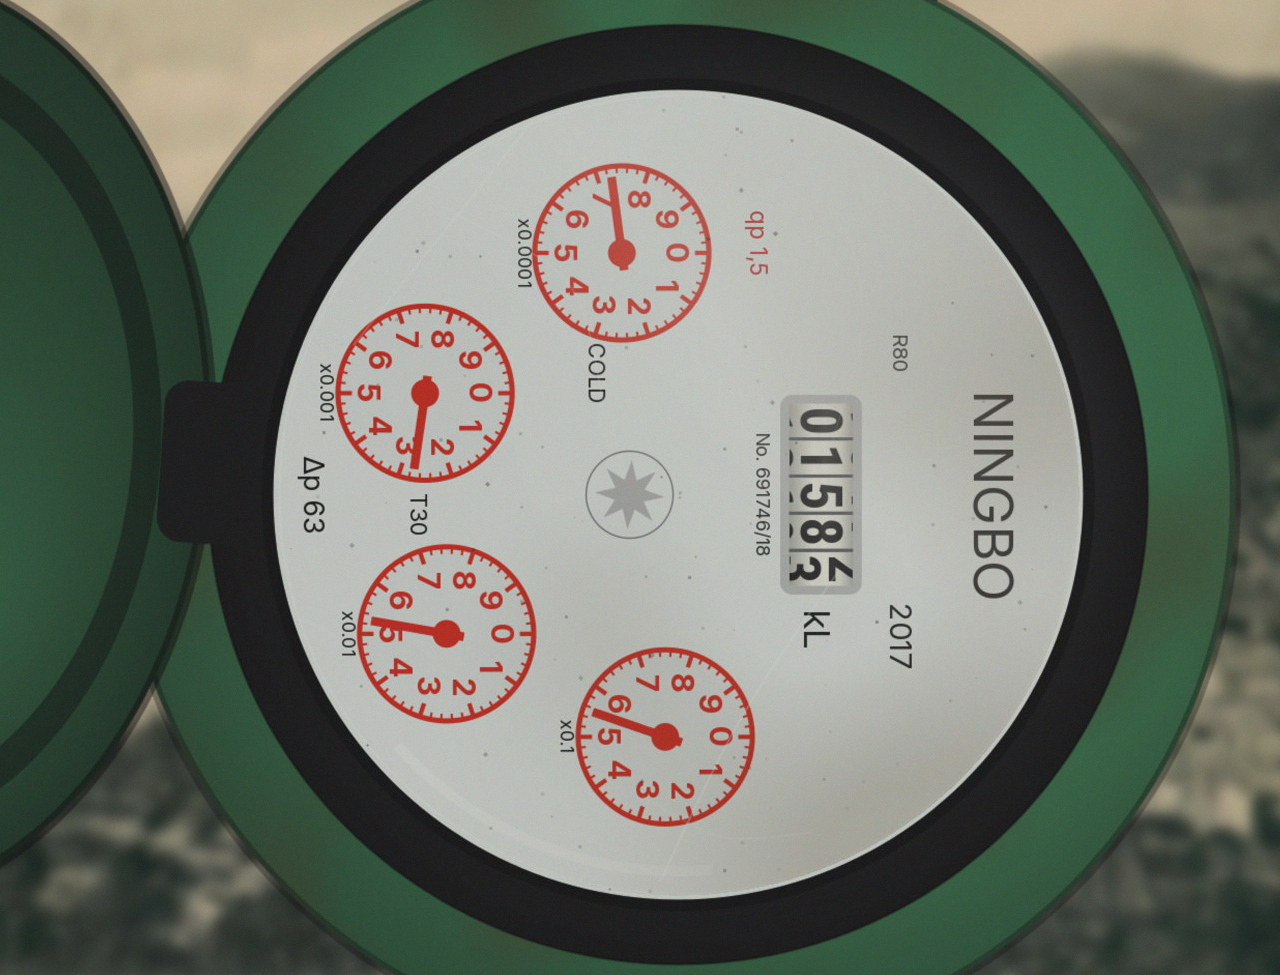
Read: 1582.5527 kL
